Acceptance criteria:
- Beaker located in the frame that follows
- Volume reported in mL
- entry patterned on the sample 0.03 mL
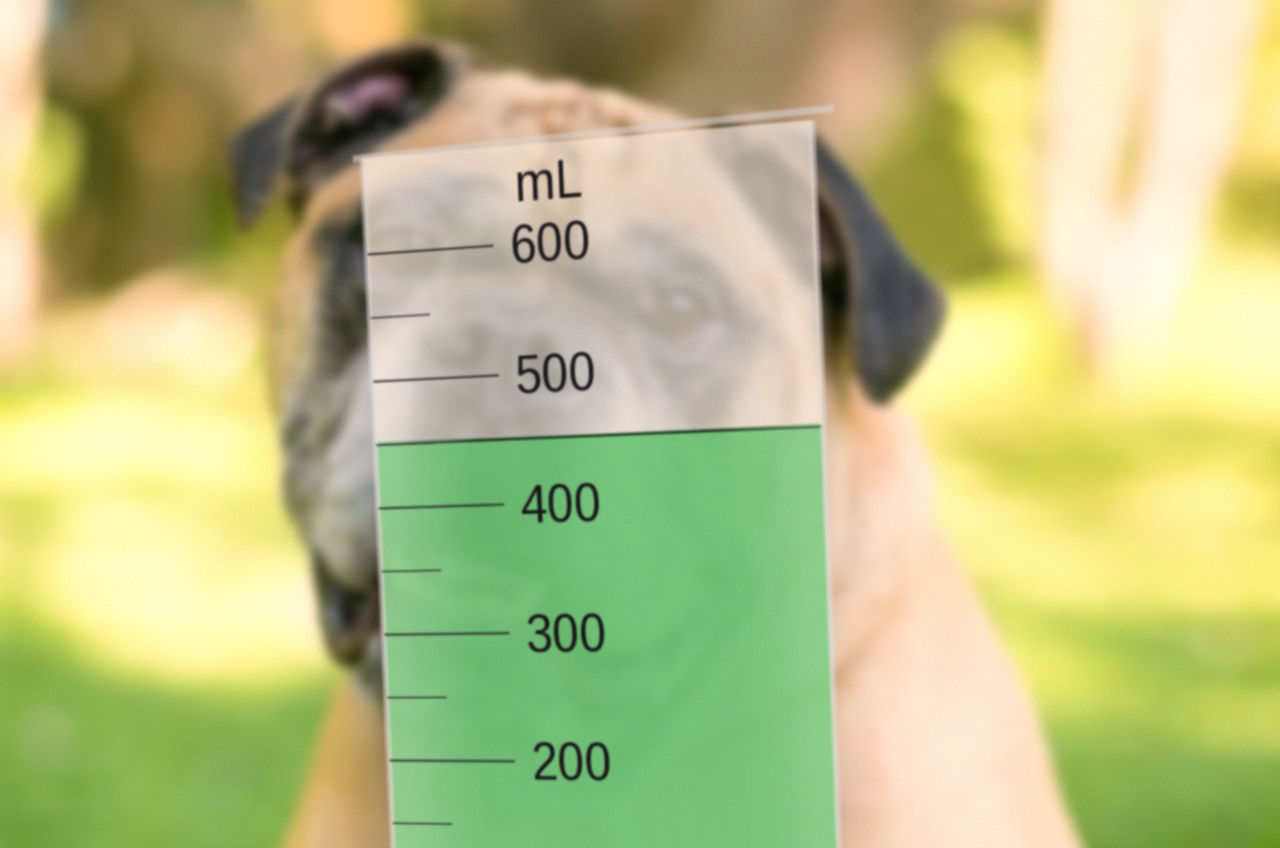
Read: 450 mL
